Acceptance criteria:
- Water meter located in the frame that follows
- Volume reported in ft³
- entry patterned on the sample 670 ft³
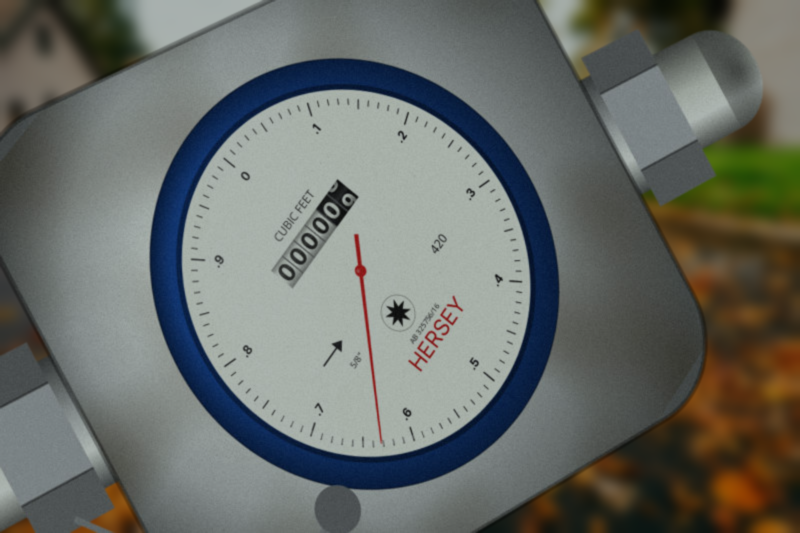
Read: 8.63 ft³
